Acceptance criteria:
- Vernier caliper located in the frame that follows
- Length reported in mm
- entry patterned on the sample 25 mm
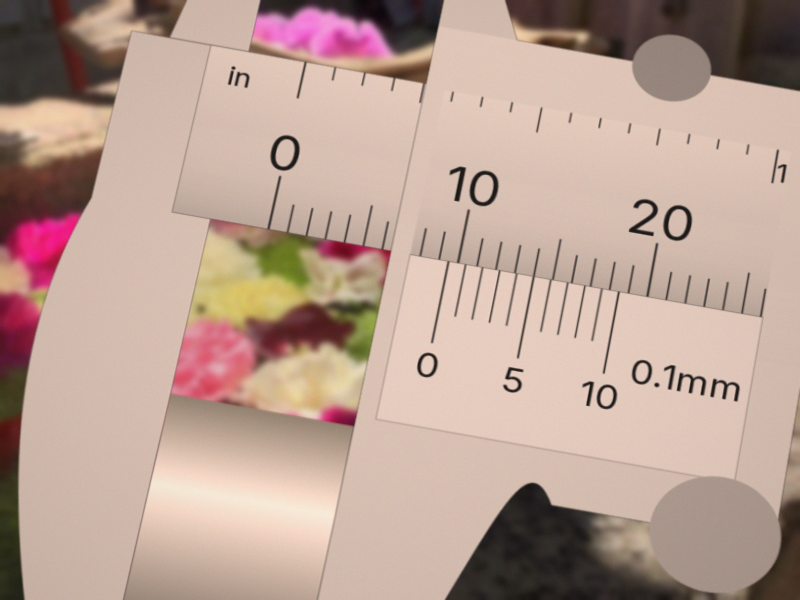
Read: 9.5 mm
